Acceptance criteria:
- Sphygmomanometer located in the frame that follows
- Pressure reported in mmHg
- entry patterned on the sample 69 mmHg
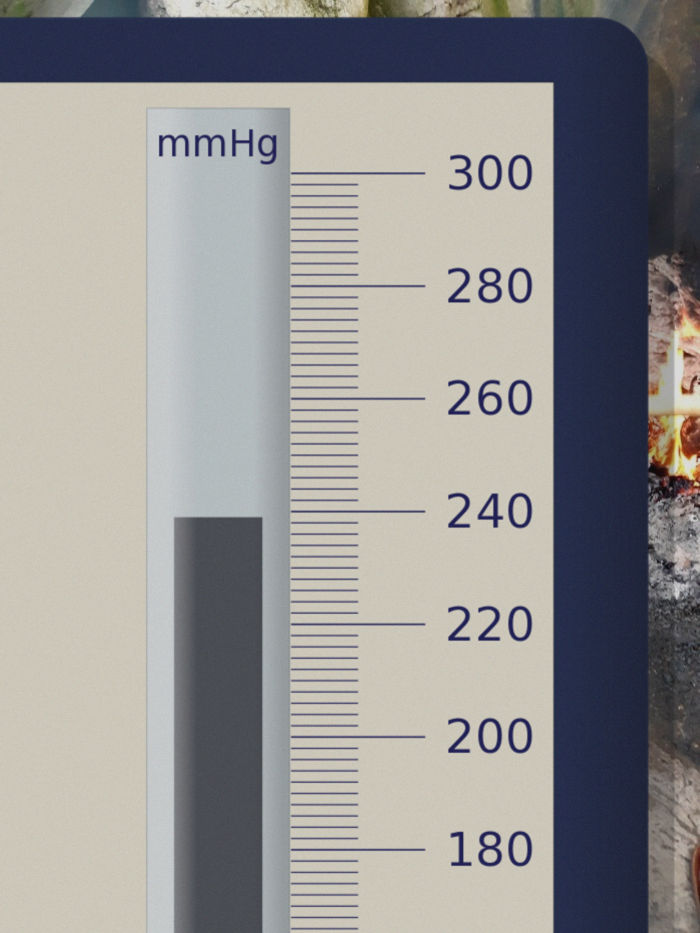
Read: 239 mmHg
